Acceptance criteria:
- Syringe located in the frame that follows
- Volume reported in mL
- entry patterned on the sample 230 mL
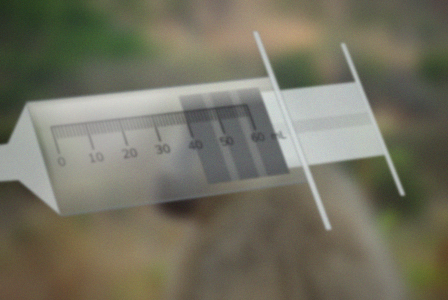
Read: 40 mL
